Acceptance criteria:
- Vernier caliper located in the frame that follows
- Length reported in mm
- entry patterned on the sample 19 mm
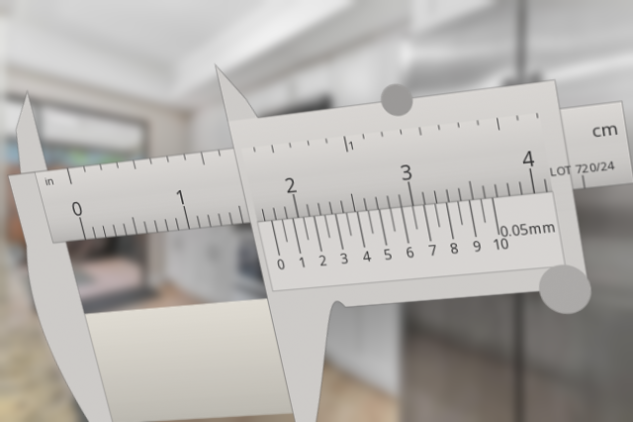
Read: 17.6 mm
